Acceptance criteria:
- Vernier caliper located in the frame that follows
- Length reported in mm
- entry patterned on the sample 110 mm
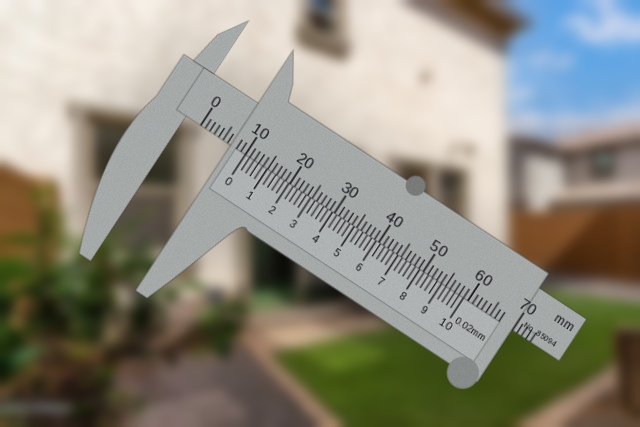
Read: 10.0 mm
